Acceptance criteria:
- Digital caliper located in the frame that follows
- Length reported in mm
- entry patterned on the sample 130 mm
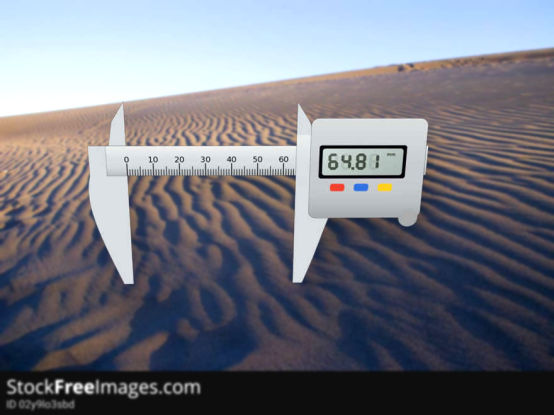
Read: 64.81 mm
